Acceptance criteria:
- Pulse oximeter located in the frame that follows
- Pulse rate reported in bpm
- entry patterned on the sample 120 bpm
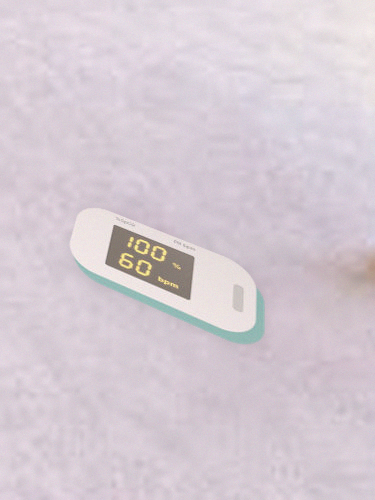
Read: 60 bpm
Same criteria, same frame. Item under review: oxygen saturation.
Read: 100 %
